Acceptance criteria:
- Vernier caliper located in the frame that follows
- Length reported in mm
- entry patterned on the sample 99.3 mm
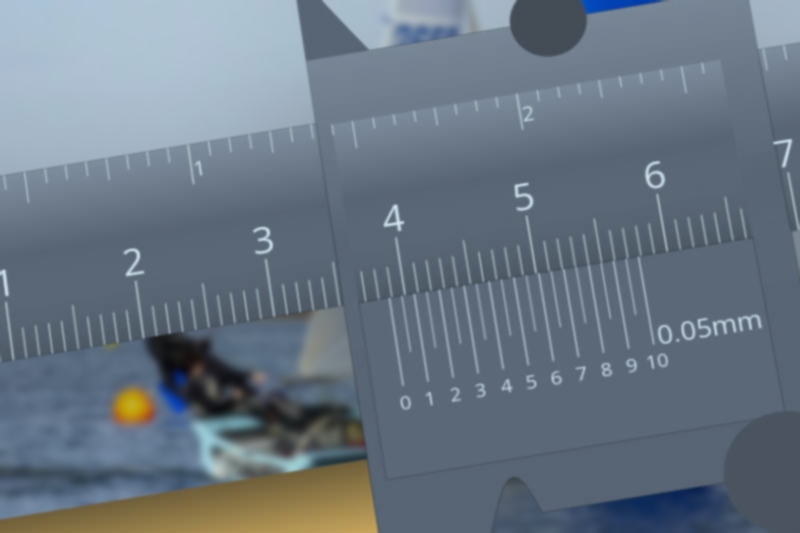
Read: 38.8 mm
